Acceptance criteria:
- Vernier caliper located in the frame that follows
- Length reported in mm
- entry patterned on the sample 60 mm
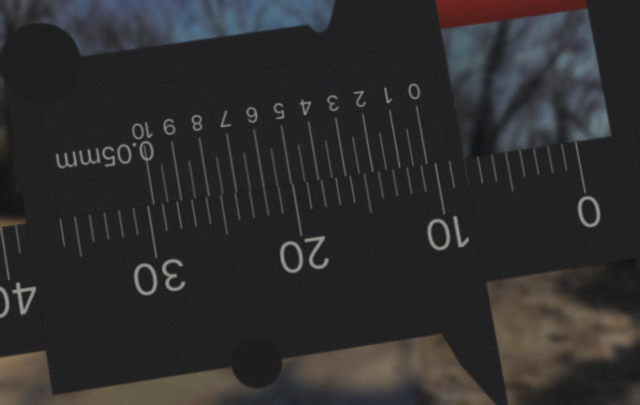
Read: 10.6 mm
